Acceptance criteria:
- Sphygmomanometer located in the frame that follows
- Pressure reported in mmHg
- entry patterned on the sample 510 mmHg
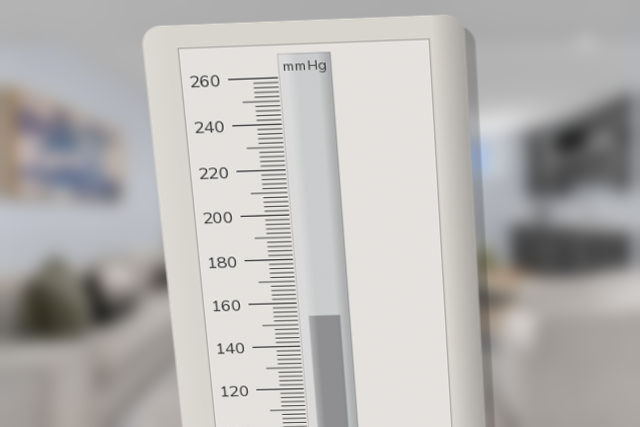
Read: 154 mmHg
